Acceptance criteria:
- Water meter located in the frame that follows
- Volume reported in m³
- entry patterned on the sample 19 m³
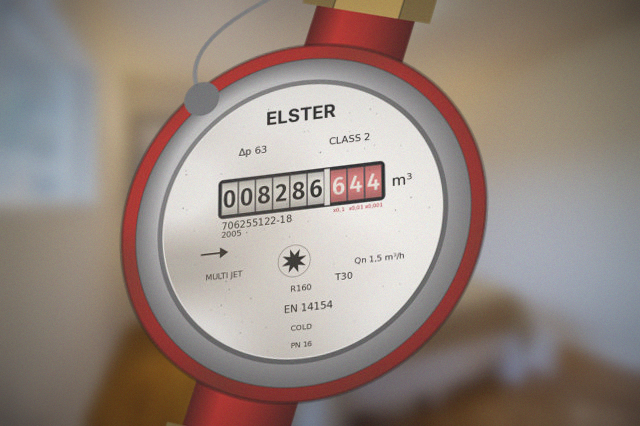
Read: 8286.644 m³
